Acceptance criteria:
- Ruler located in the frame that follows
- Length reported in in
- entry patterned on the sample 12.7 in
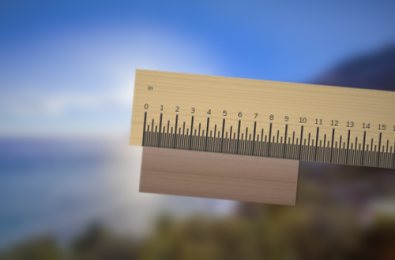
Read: 10 in
